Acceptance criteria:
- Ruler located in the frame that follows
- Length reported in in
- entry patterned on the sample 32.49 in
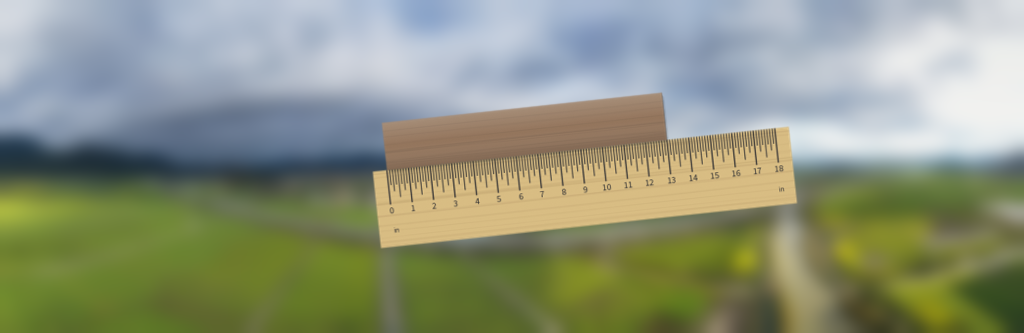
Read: 13 in
